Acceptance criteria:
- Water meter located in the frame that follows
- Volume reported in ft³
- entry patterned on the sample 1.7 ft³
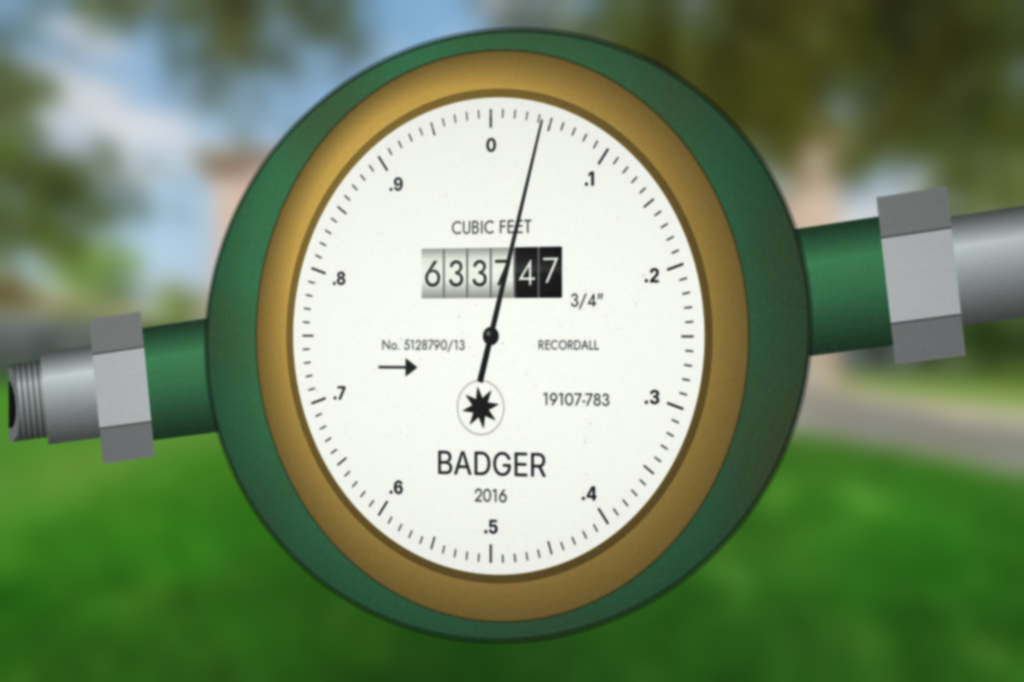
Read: 633747.04 ft³
